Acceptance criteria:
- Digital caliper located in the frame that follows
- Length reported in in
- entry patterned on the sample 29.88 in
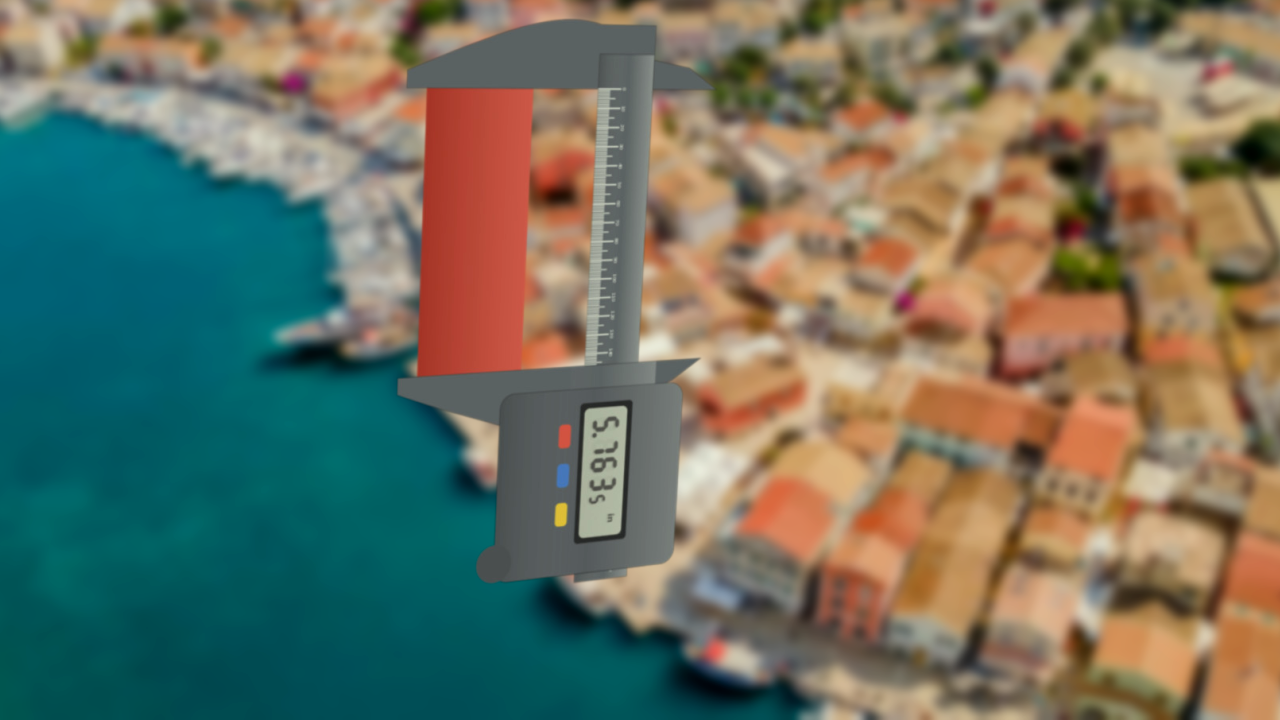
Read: 5.7635 in
